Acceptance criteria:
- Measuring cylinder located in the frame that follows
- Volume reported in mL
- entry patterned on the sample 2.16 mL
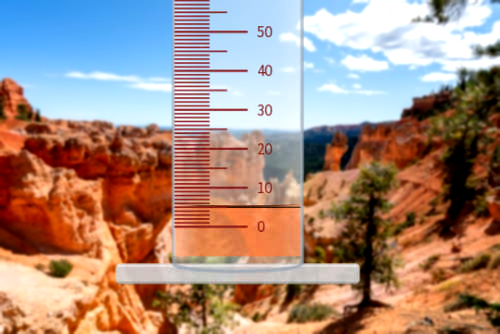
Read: 5 mL
